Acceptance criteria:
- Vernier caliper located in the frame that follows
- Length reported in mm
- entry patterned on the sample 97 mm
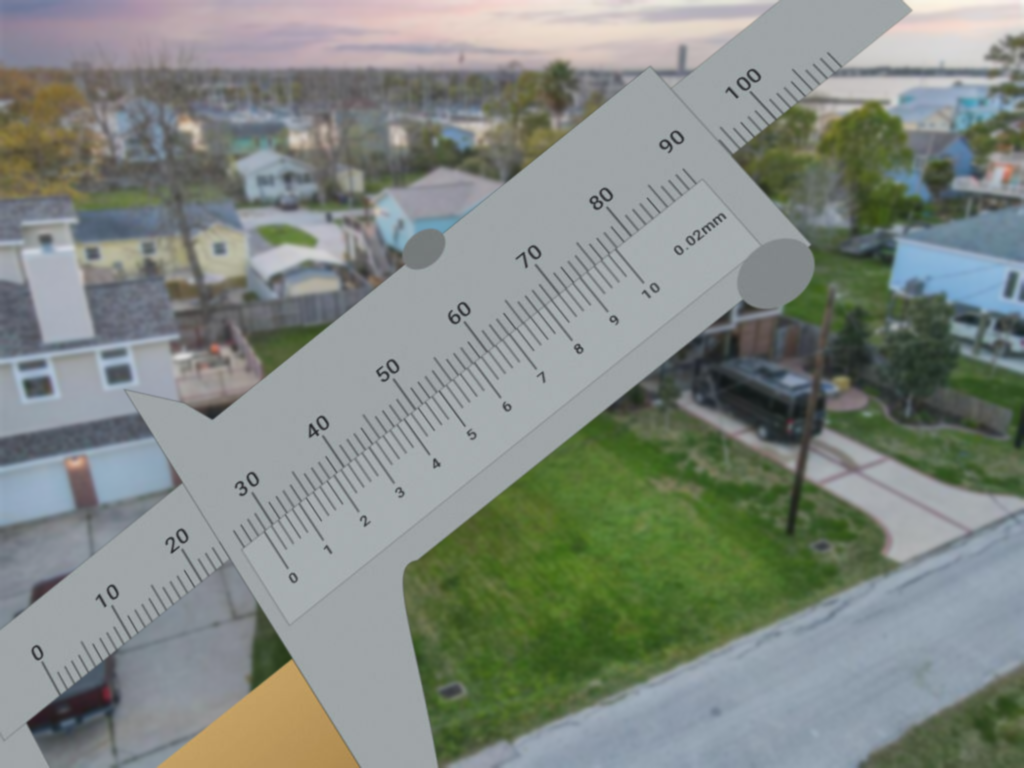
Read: 28.8 mm
